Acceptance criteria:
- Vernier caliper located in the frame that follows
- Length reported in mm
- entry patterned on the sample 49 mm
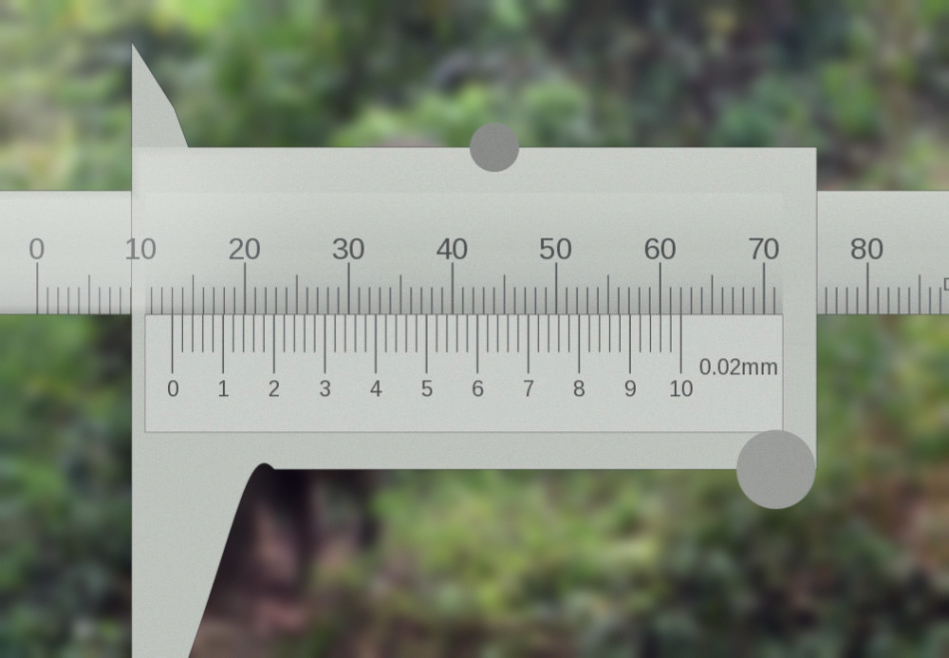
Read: 13.0 mm
